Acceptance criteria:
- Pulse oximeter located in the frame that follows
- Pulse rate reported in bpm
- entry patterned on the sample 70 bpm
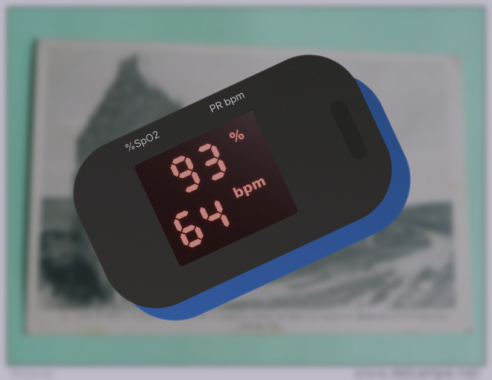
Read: 64 bpm
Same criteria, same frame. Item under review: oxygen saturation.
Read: 93 %
